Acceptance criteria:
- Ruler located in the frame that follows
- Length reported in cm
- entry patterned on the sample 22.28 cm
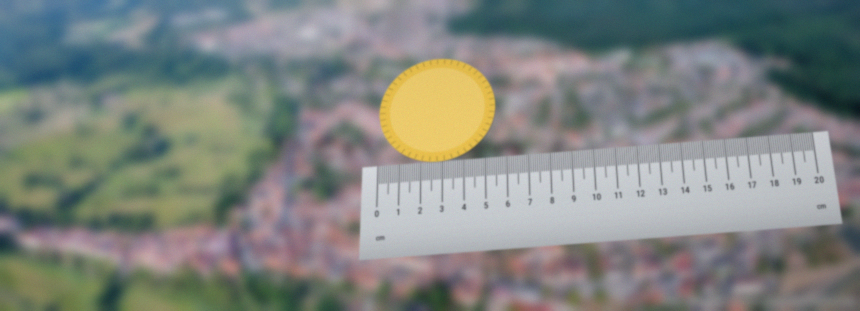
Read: 5.5 cm
